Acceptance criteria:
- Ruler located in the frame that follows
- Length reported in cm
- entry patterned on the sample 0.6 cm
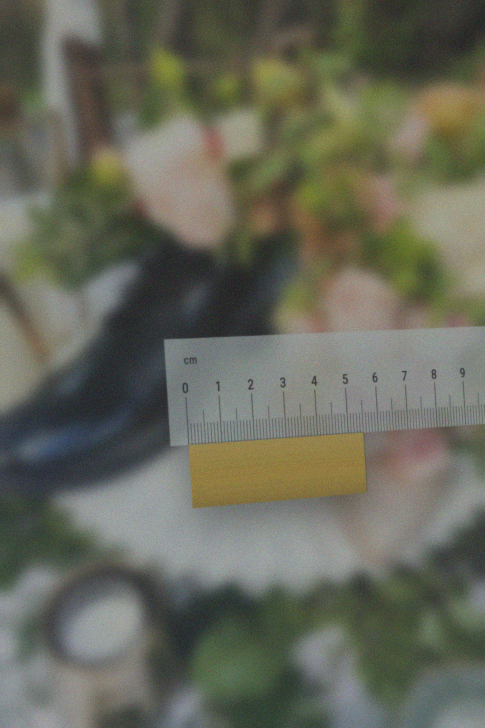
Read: 5.5 cm
